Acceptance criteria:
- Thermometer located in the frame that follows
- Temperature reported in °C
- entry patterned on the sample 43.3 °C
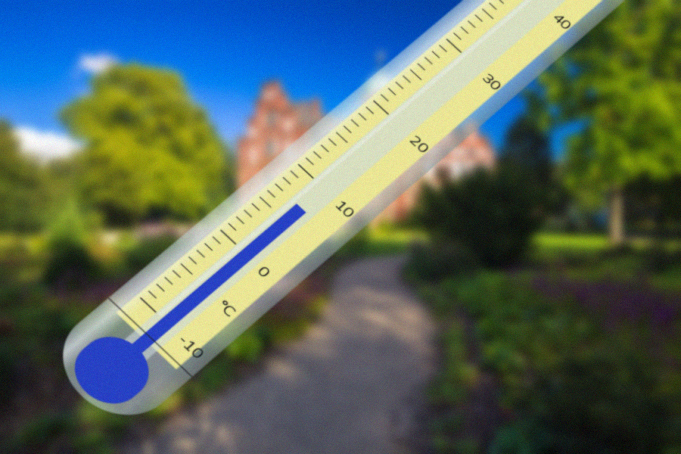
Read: 7 °C
